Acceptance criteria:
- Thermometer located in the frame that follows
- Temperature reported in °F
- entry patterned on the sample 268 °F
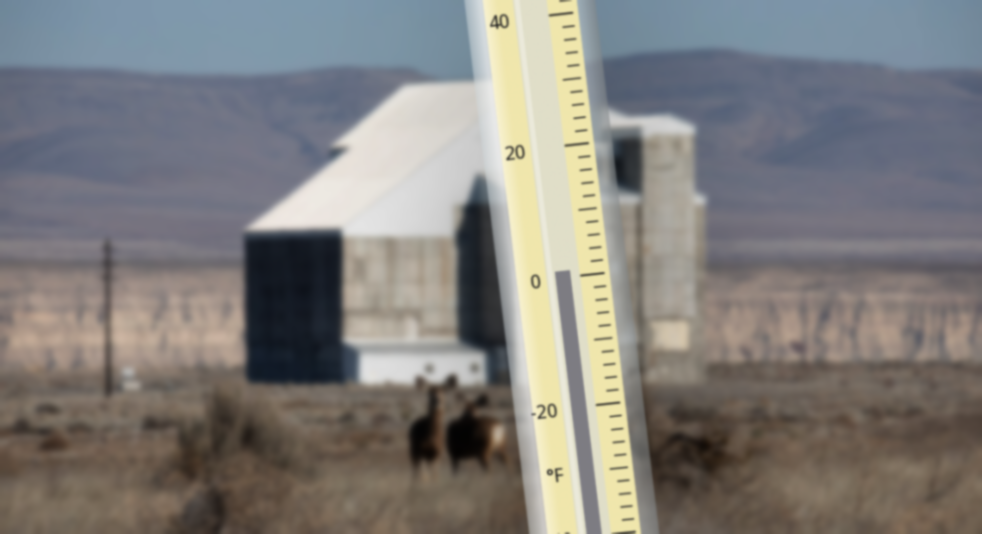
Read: 1 °F
